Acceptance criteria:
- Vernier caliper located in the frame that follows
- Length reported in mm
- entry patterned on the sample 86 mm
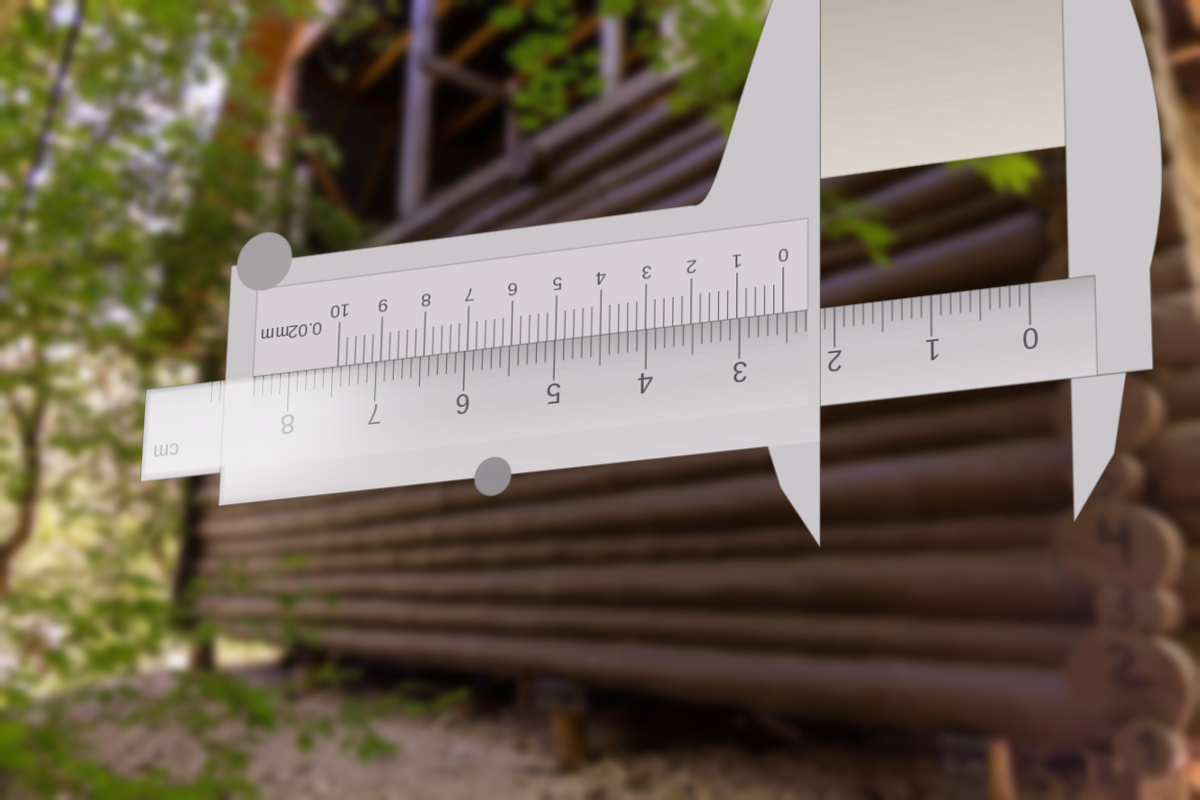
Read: 25.4 mm
